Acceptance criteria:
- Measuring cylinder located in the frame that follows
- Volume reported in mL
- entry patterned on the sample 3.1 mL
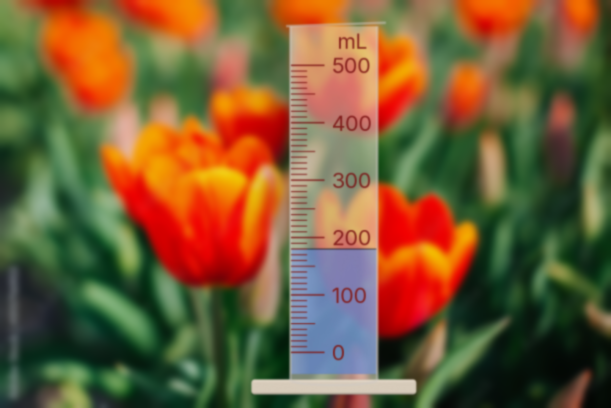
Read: 180 mL
